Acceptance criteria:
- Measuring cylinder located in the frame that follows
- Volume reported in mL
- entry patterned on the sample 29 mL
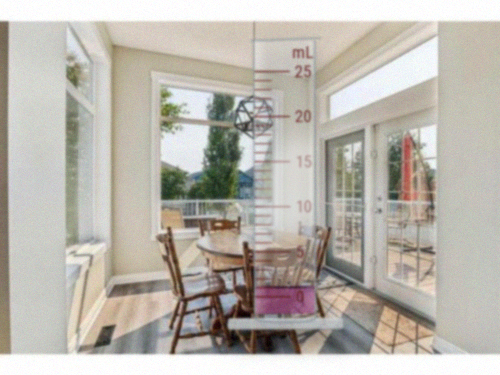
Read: 1 mL
